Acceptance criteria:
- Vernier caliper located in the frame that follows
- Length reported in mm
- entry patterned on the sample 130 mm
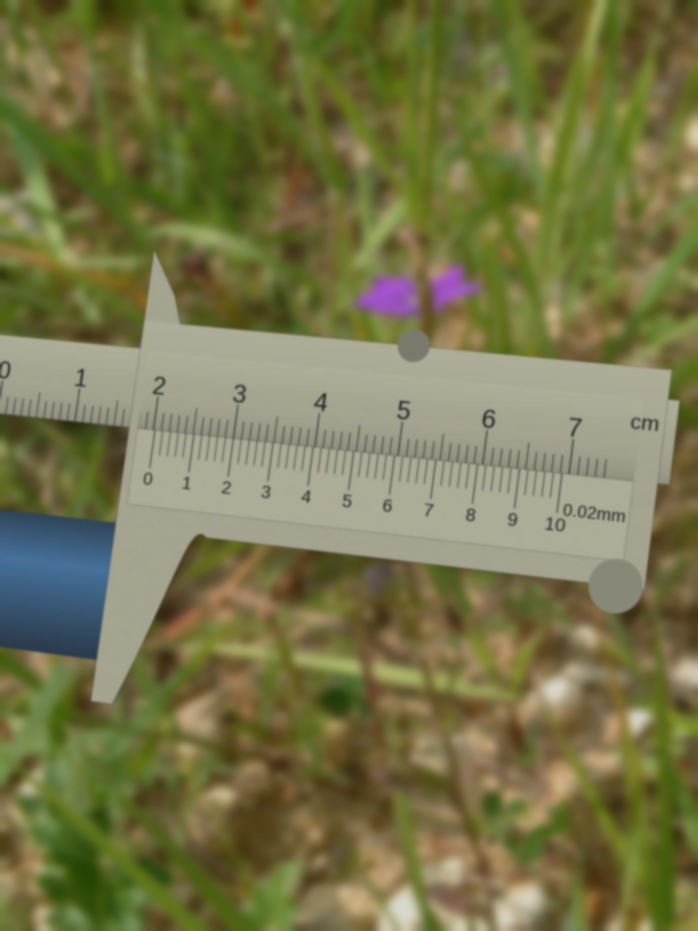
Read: 20.2 mm
